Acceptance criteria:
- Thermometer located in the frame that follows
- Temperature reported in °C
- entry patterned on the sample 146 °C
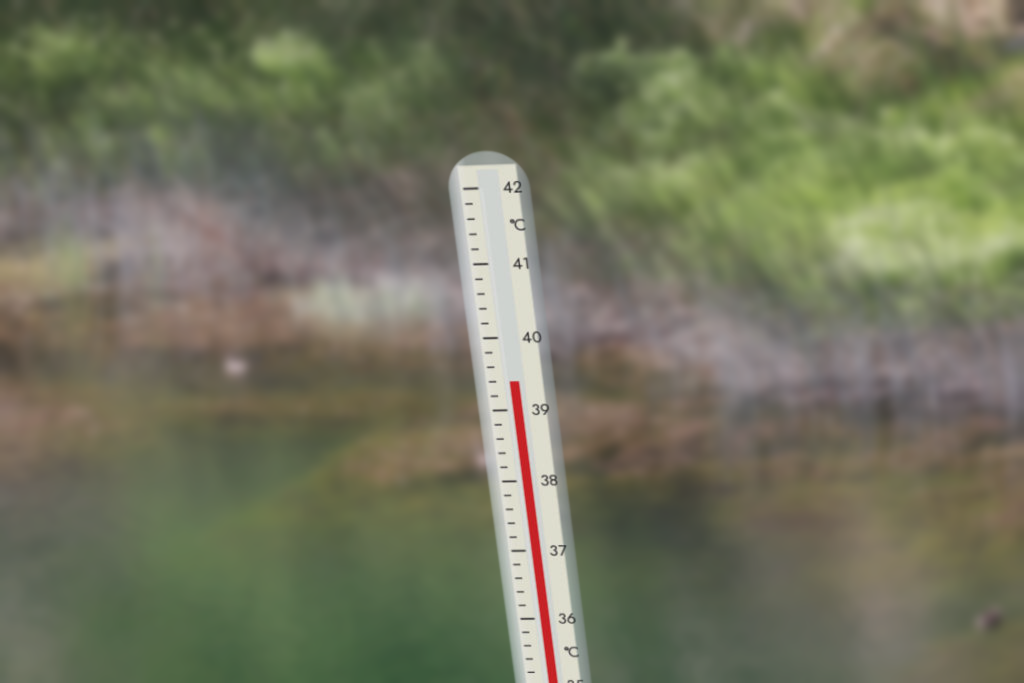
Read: 39.4 °C
